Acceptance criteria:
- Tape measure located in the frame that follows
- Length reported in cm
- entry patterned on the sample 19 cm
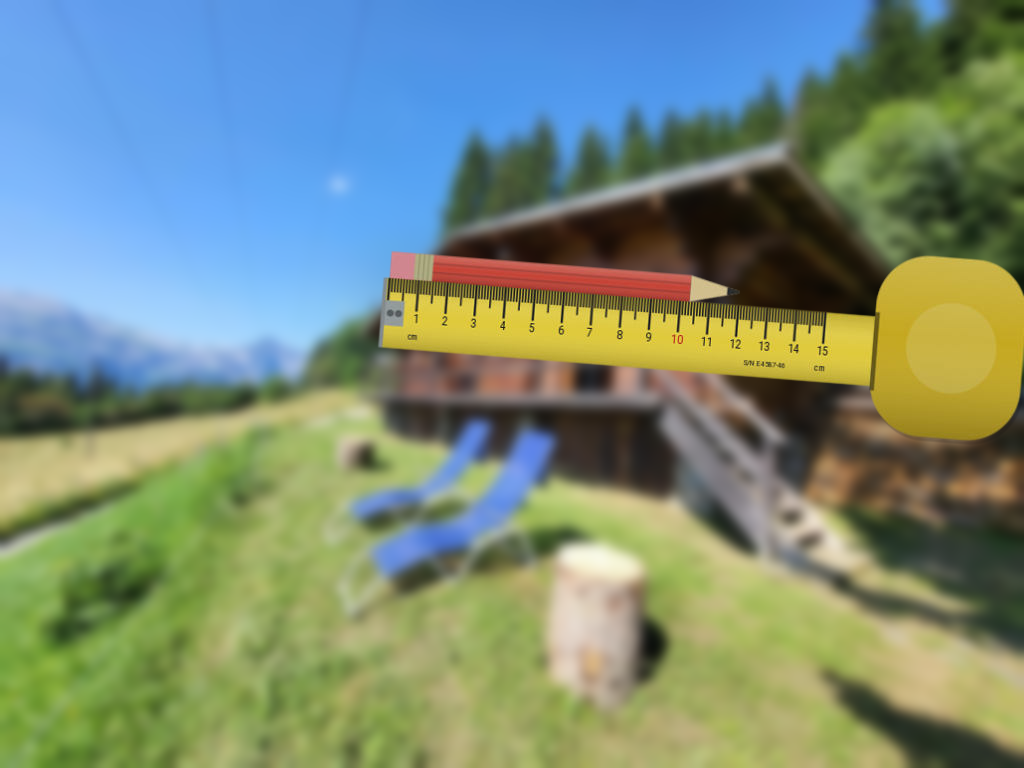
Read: 12 cm
